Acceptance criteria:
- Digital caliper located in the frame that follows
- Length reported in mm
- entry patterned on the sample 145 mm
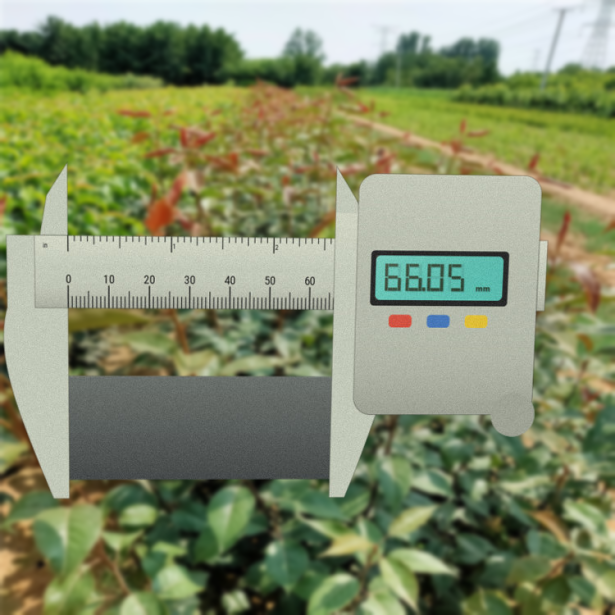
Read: 66.05 mm
